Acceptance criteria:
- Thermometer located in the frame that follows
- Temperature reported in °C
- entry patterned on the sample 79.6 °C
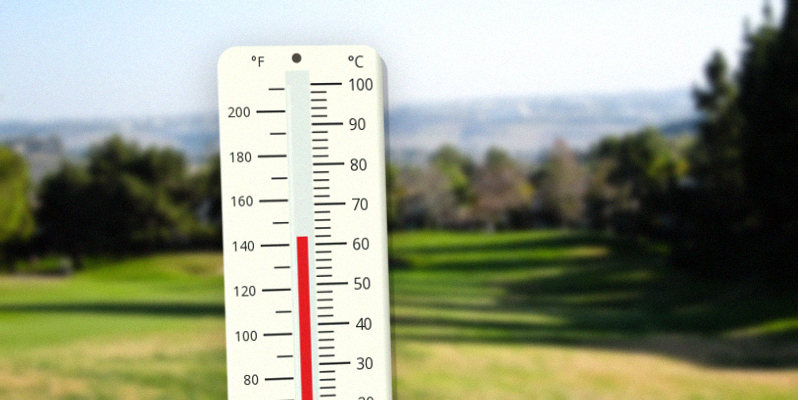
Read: 62 °C
